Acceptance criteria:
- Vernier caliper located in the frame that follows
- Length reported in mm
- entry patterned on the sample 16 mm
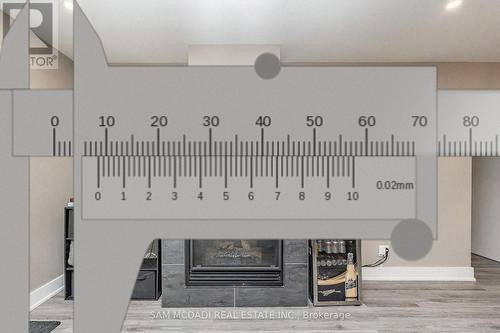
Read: 8.5 mm
